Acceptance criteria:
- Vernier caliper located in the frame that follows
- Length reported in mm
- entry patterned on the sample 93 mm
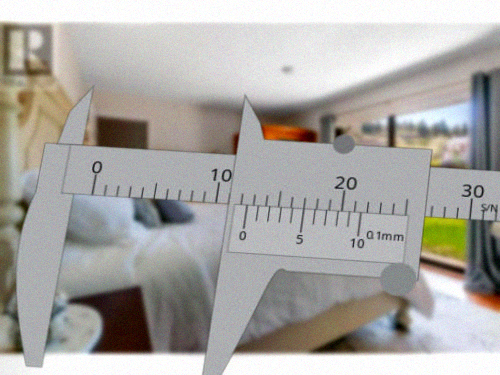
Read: 12.5 mm
